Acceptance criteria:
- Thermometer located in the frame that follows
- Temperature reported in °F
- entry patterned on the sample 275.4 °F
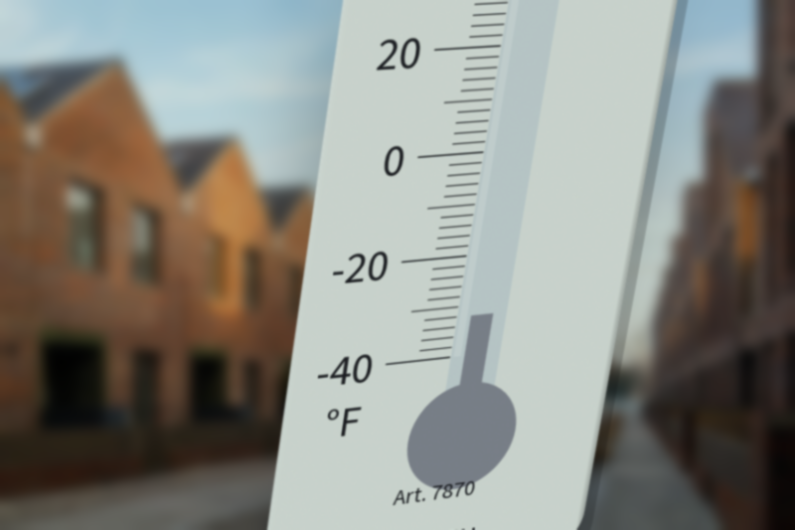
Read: -32 °F
